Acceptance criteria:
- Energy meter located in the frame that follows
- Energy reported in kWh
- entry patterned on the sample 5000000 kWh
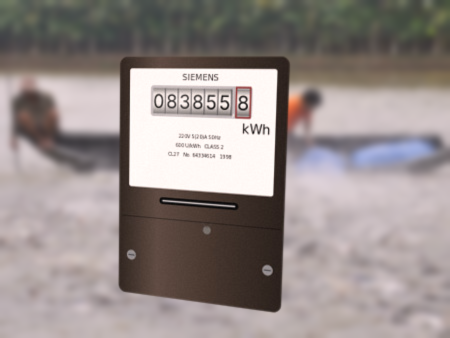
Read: 83855.8 kWh
